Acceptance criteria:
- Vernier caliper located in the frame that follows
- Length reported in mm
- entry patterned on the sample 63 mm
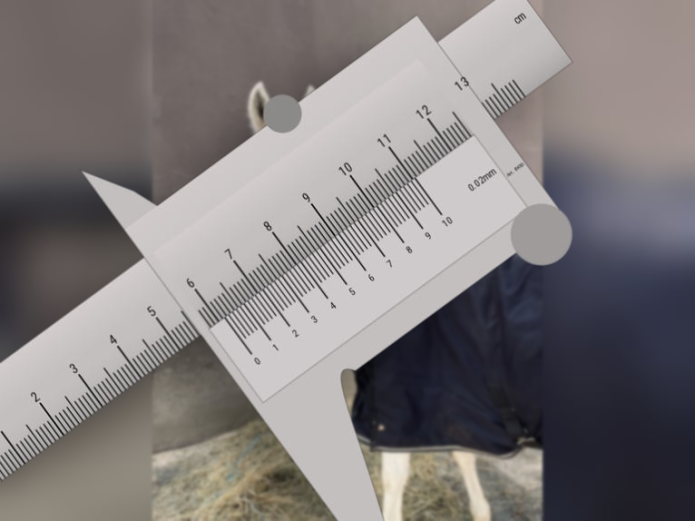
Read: 61.5 mm
